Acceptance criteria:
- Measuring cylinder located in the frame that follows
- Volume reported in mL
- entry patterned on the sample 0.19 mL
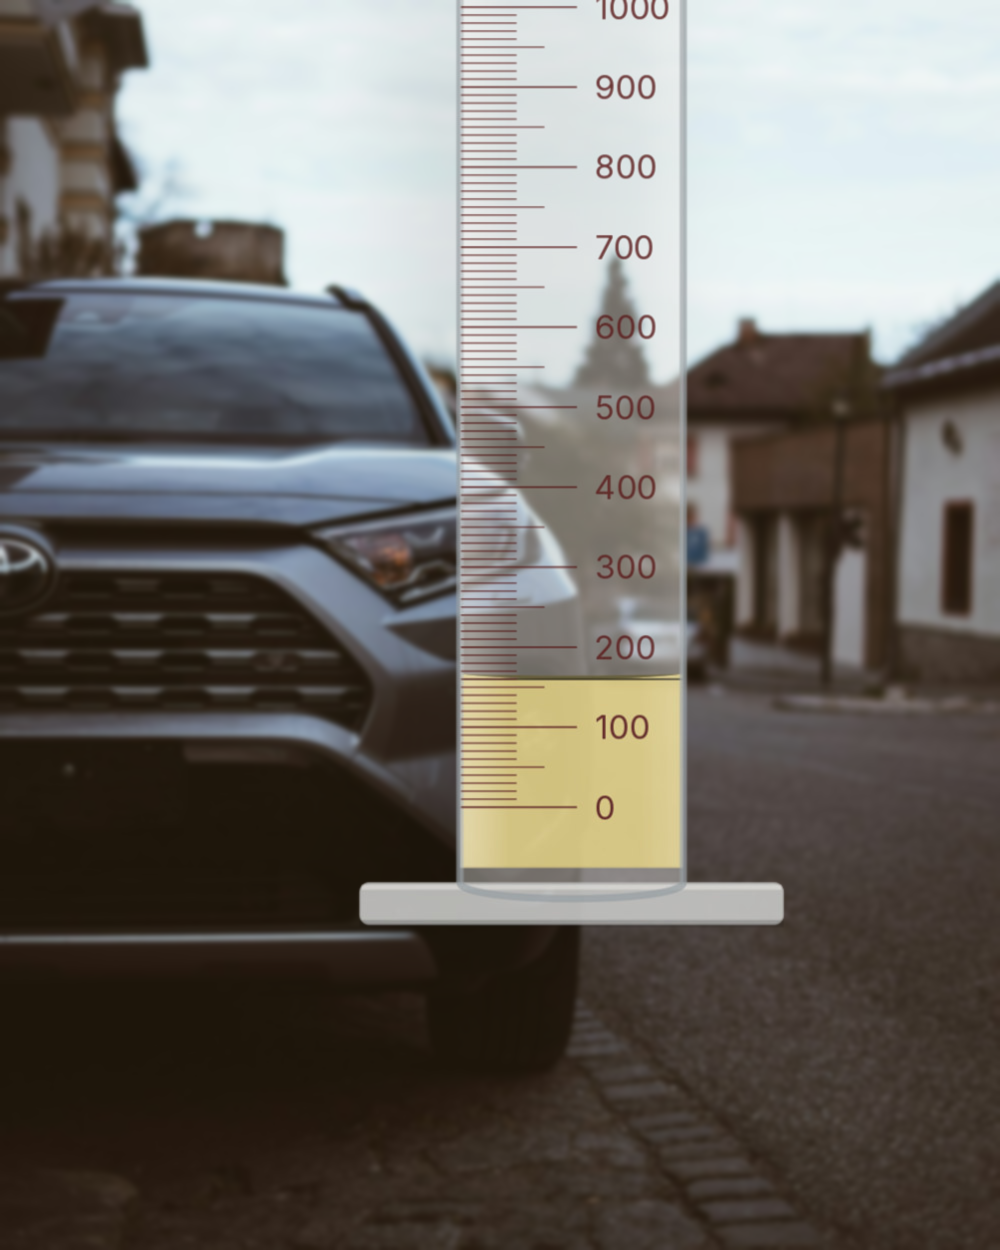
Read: 160 mL
